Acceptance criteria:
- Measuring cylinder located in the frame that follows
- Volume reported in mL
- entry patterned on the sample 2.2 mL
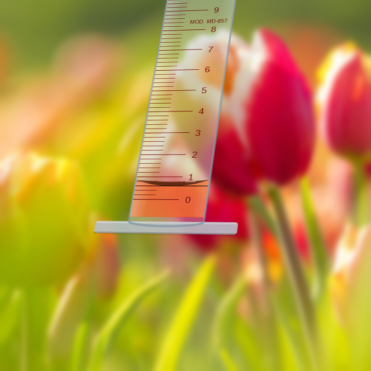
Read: 0.6 mL
